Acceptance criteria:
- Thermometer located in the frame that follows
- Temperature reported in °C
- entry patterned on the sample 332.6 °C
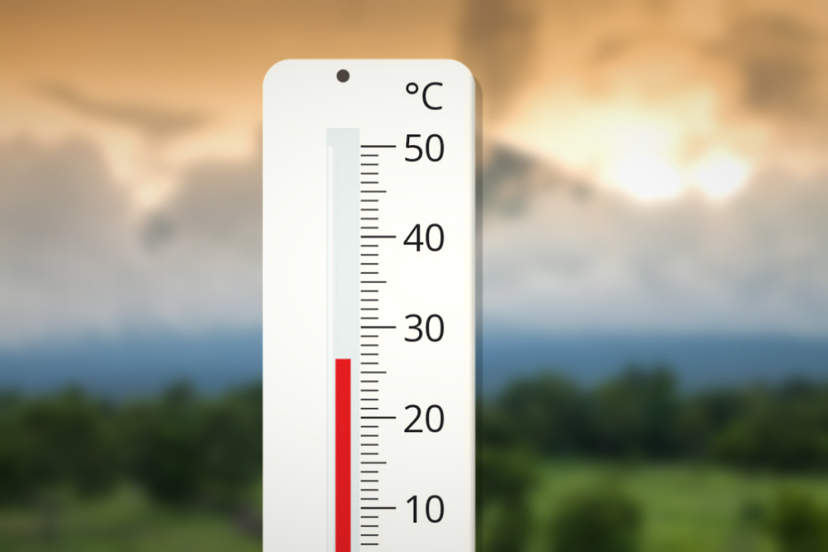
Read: 26.5 °C
